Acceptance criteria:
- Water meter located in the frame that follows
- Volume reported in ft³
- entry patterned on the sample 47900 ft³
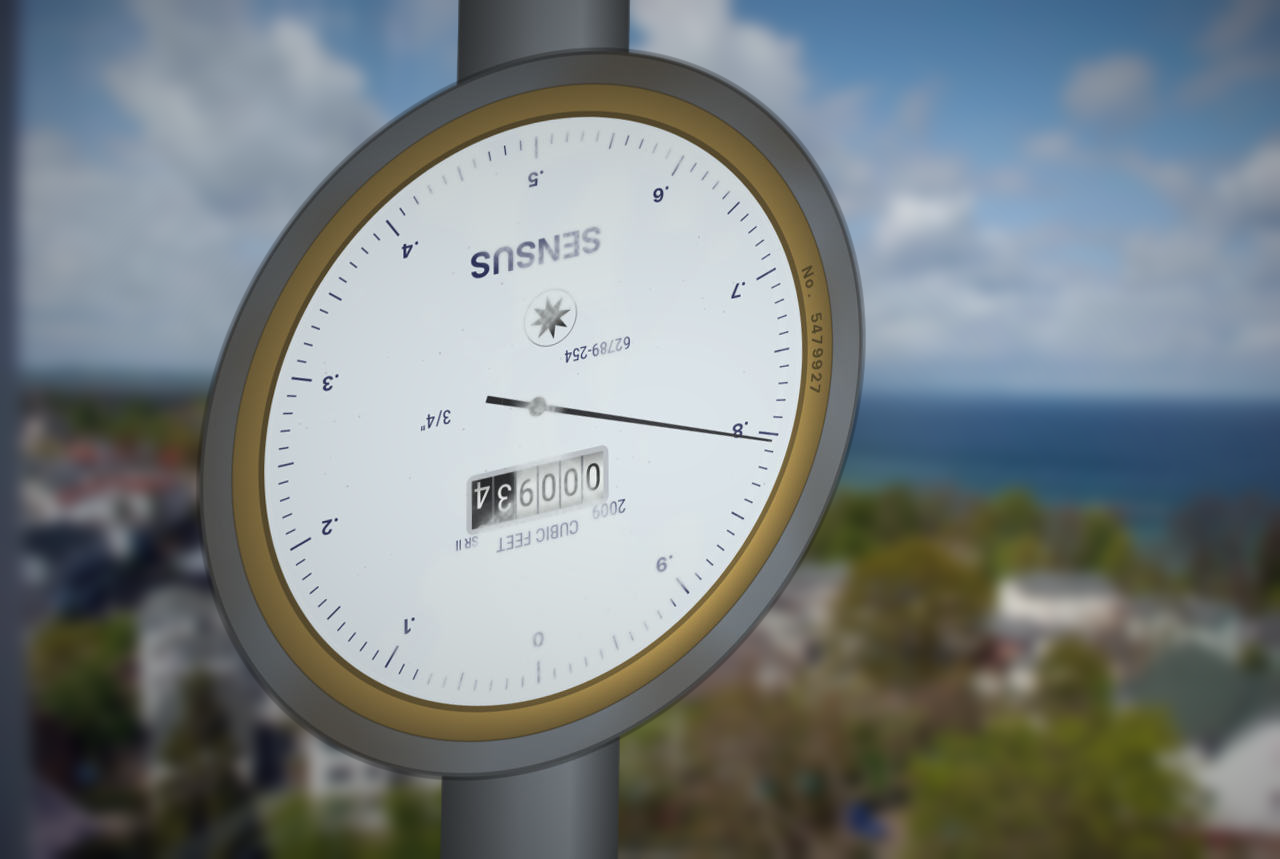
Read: 933.80 ft³
